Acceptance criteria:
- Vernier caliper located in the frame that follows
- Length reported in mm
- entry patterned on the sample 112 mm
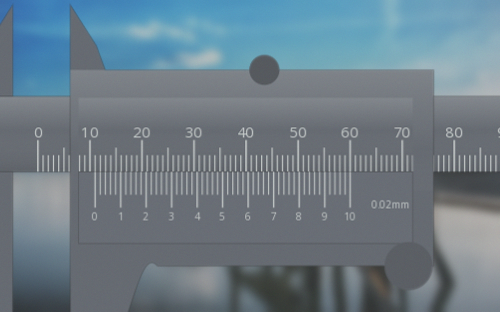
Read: 11.0 mm
